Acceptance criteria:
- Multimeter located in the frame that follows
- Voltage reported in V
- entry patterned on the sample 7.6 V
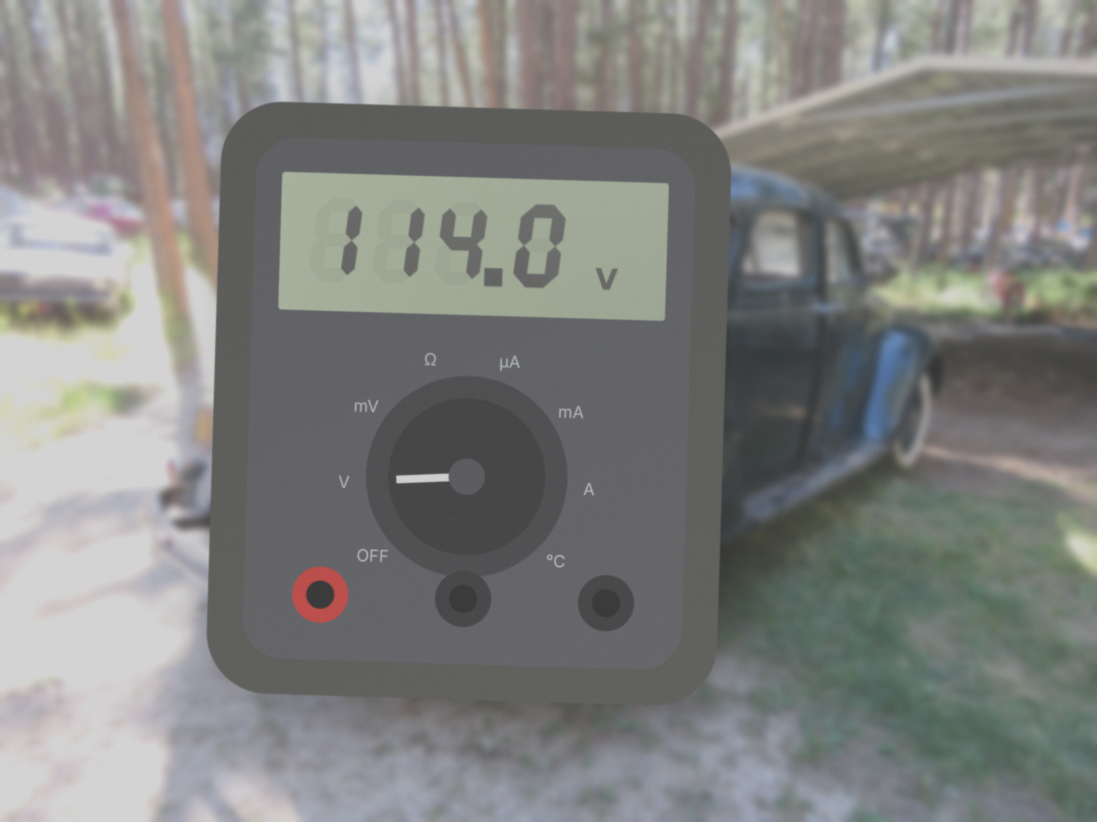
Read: 114.0 V
